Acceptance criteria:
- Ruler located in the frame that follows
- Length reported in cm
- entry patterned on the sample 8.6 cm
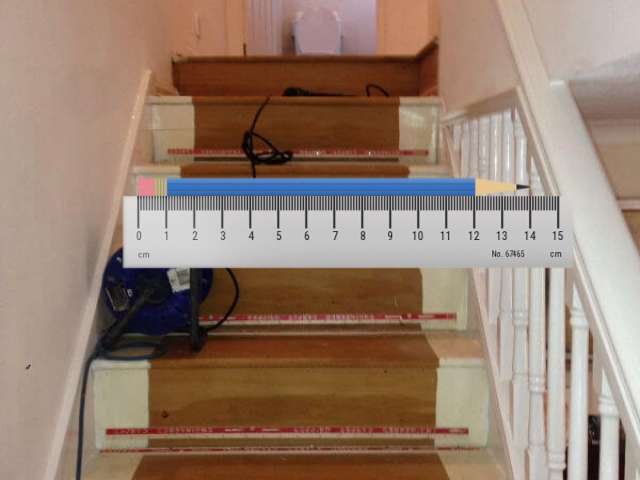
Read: 14 cm
